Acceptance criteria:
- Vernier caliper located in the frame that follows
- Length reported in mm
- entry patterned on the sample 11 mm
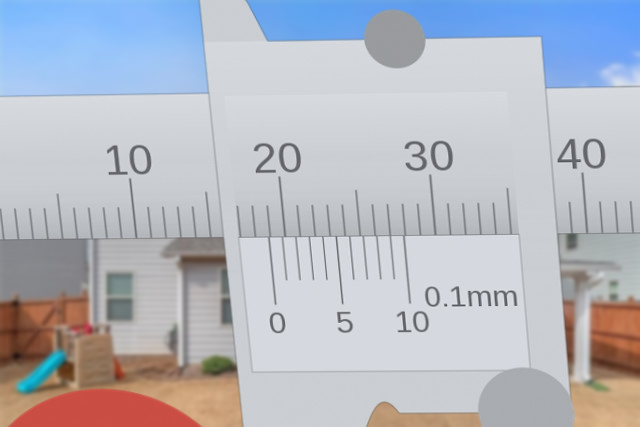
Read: 18.9 mm
